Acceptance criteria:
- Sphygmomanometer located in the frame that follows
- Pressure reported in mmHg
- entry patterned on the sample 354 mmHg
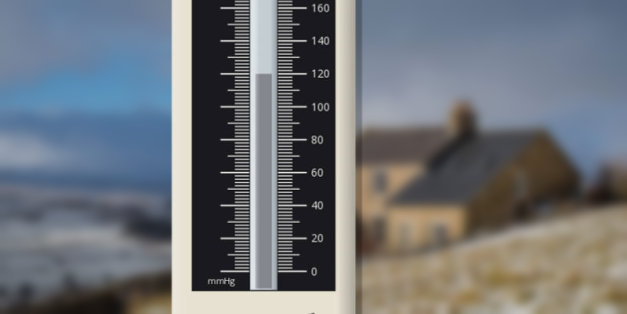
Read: 120 mmHg
